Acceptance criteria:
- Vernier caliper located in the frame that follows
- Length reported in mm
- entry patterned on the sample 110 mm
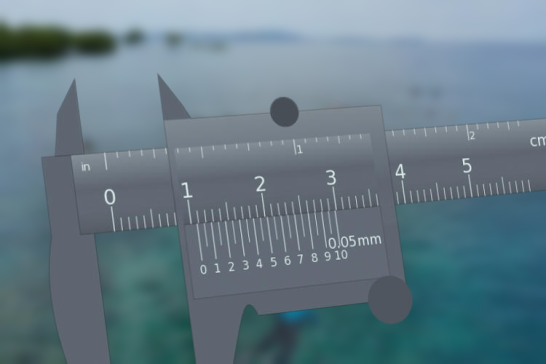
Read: 10.8 mm
